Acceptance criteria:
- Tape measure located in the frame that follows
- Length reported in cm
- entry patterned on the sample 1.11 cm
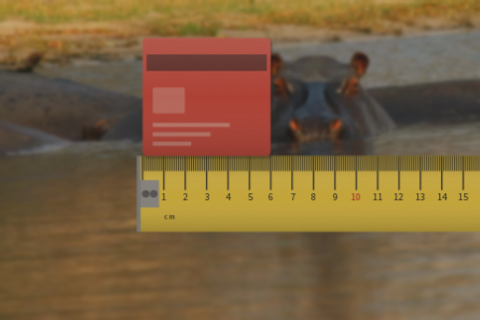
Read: 6 cm
